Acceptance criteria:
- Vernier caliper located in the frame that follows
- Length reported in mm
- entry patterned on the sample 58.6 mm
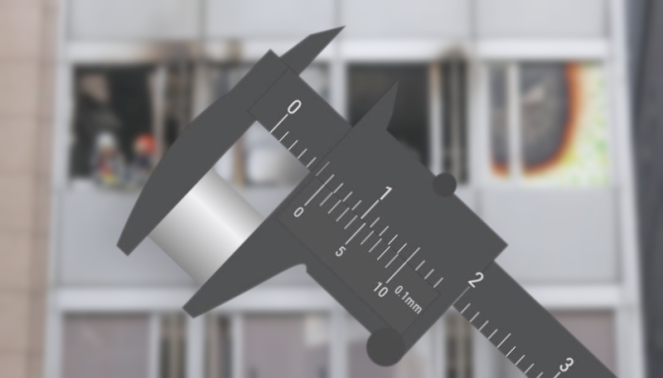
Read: 6.0 mm
